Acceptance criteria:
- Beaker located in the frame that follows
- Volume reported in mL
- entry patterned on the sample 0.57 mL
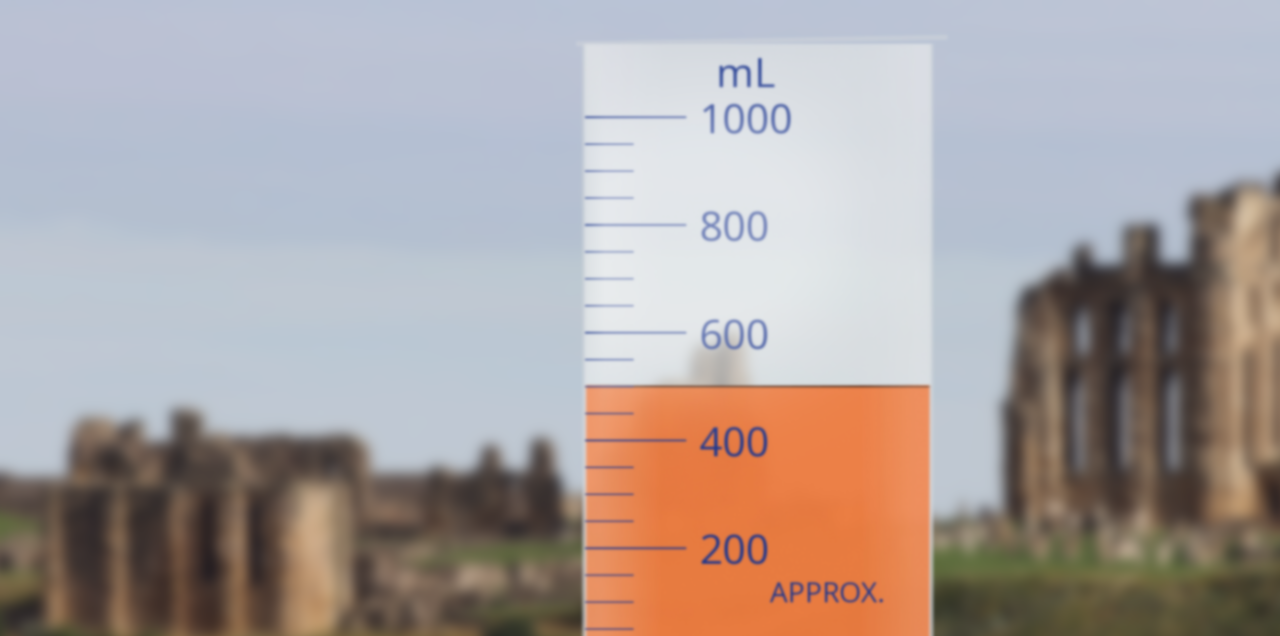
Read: 500 mL
